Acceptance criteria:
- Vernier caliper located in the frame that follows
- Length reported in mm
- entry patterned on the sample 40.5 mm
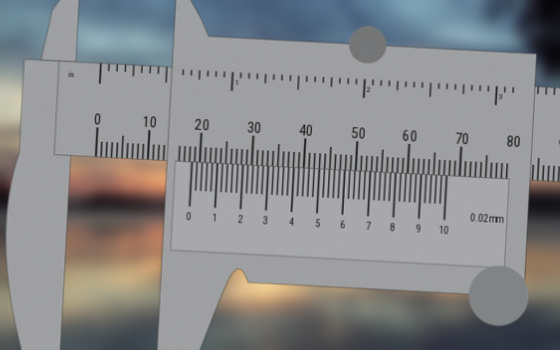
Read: 18.5 mm
